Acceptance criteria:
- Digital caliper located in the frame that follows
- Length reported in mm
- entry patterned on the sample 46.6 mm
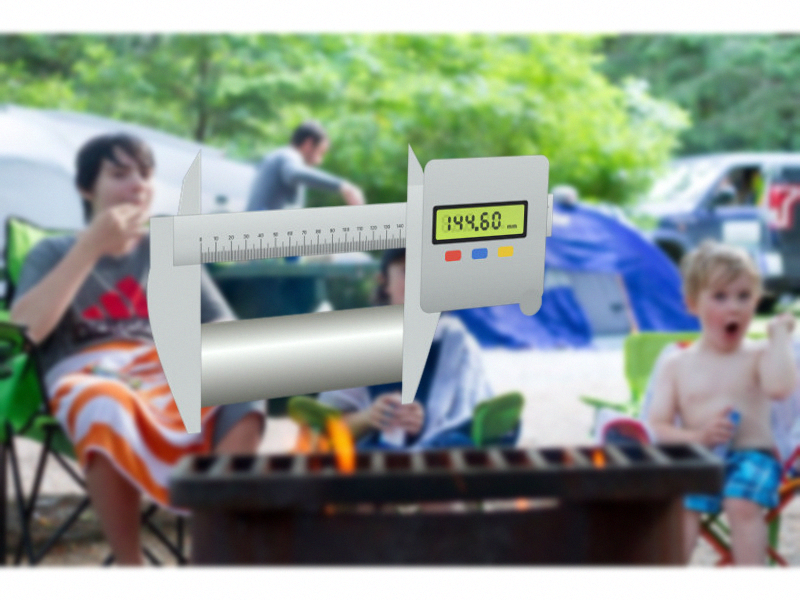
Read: 144.60 mm
